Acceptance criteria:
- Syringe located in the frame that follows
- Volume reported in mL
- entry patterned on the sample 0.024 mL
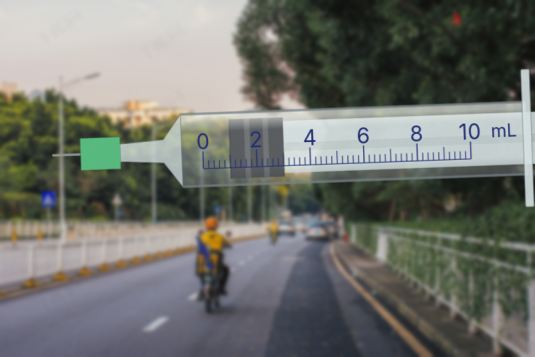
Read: 1 mL
